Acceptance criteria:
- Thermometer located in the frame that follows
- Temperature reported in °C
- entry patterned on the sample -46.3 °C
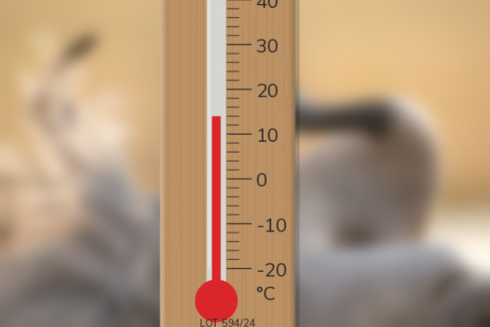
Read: 14 °C
